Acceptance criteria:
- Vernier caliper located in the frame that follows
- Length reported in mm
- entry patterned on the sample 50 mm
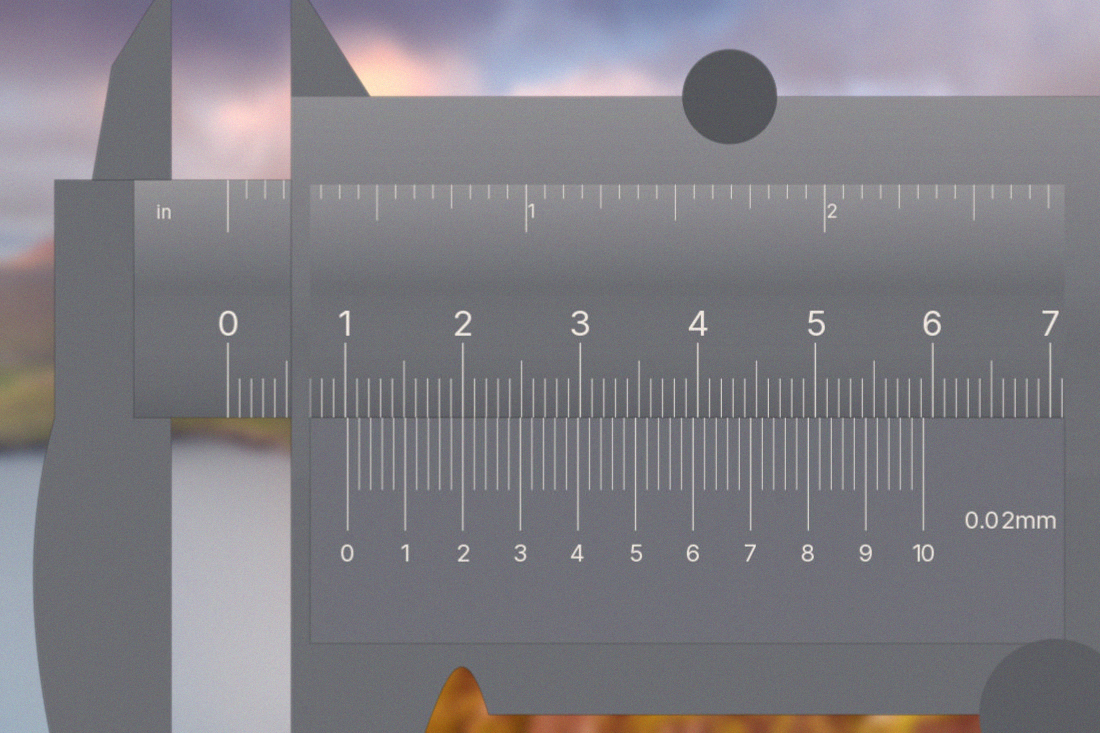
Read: 10.2 mm
